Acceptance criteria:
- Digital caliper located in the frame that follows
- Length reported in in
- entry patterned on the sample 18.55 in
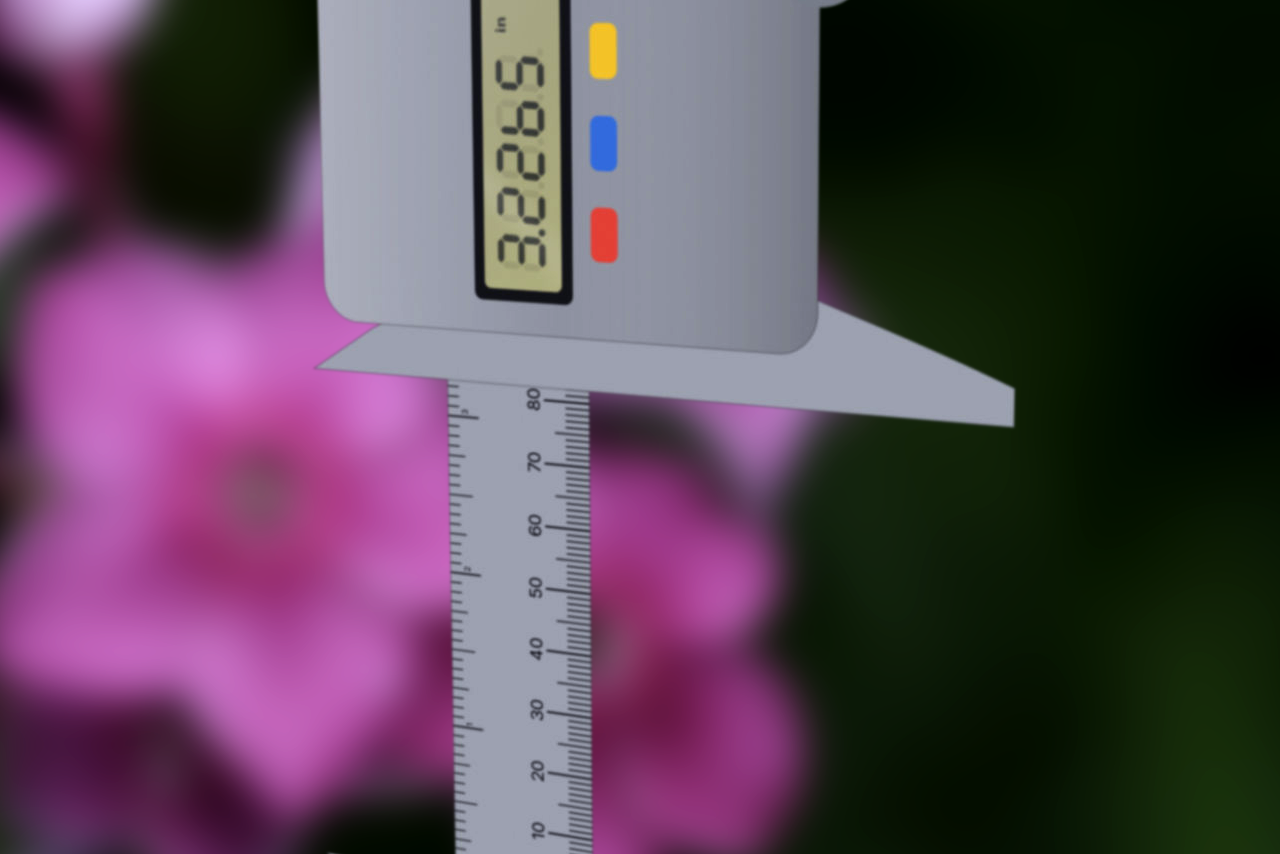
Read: 3.2265 in
